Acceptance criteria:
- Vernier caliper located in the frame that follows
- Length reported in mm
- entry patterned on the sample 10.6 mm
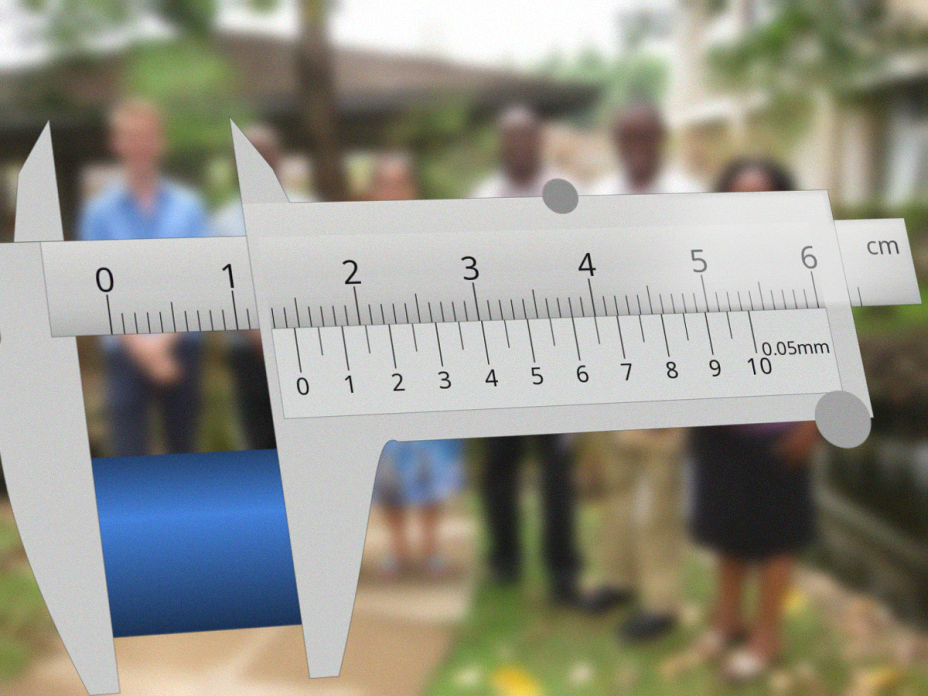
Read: 14.6 mm
